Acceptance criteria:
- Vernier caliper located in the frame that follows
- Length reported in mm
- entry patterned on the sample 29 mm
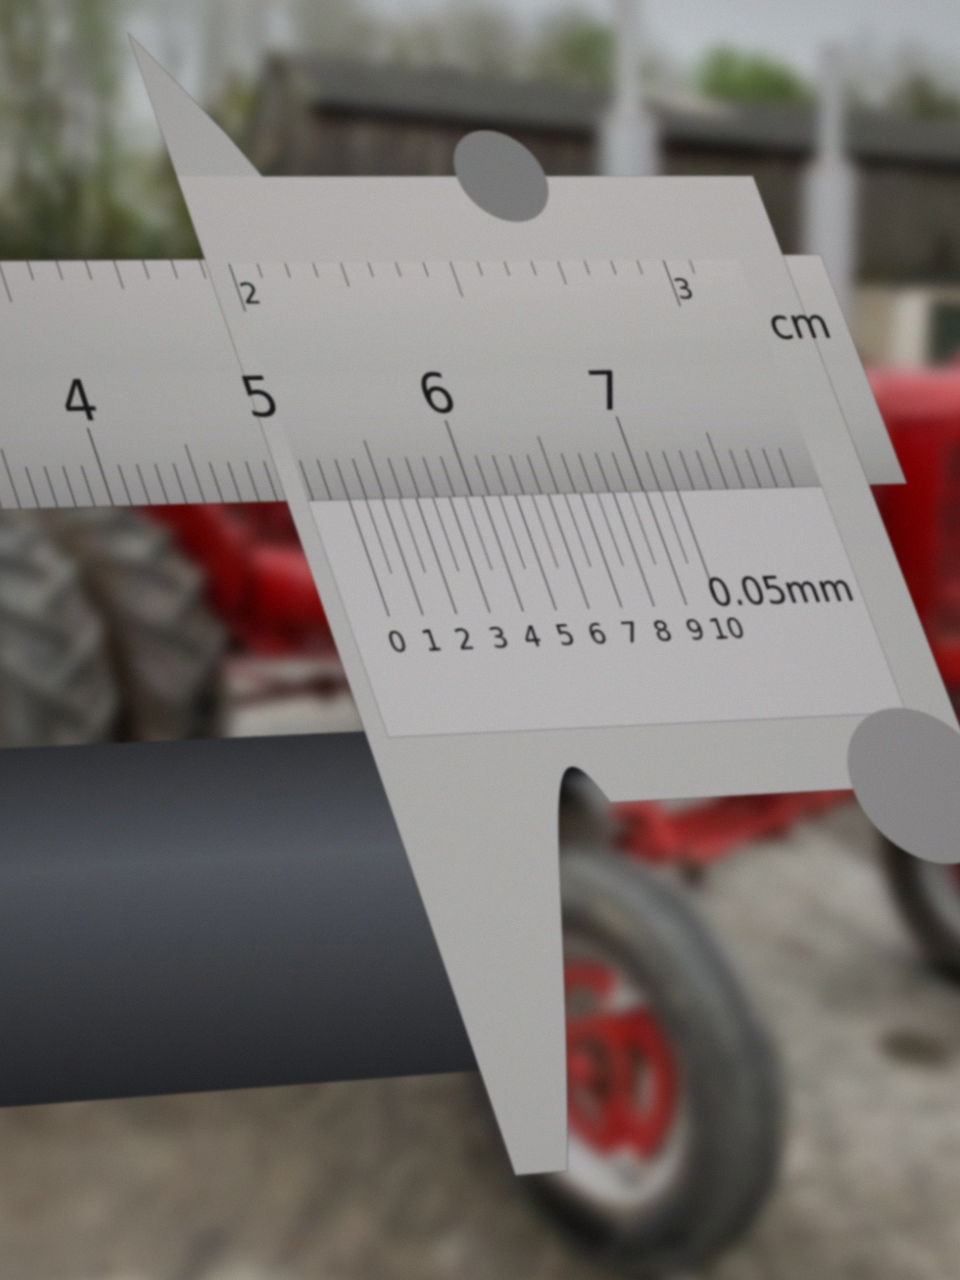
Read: 53.0 mm
